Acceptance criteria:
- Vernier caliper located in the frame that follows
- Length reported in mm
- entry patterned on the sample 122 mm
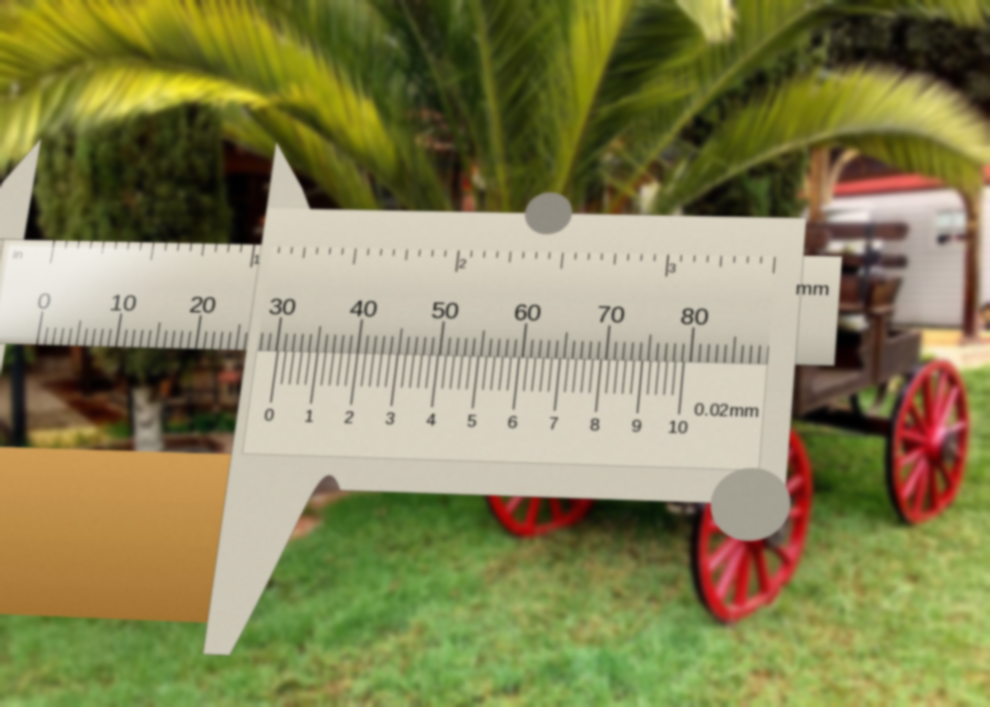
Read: 30.2 mm
